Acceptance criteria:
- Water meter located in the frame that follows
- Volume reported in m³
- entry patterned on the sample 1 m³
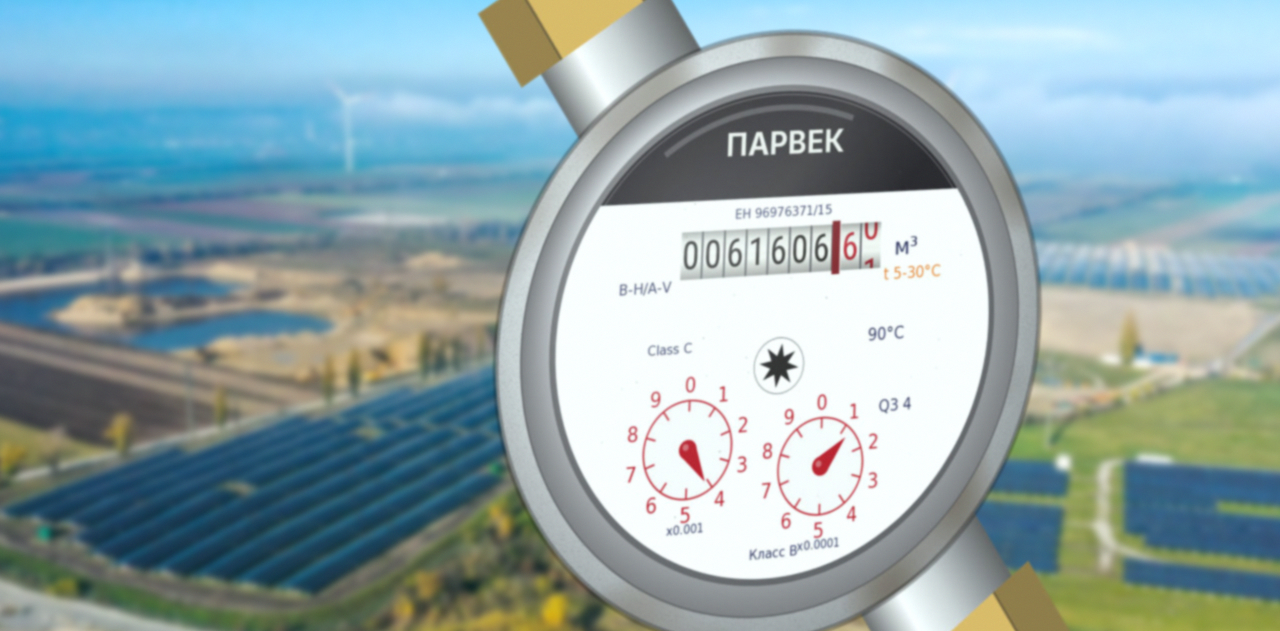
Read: 61606.6041 m³
